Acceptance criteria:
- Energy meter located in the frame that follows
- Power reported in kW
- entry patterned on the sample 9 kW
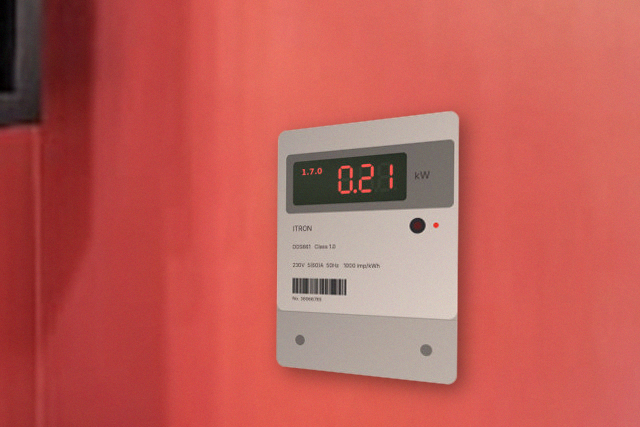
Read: 0.21 kW
